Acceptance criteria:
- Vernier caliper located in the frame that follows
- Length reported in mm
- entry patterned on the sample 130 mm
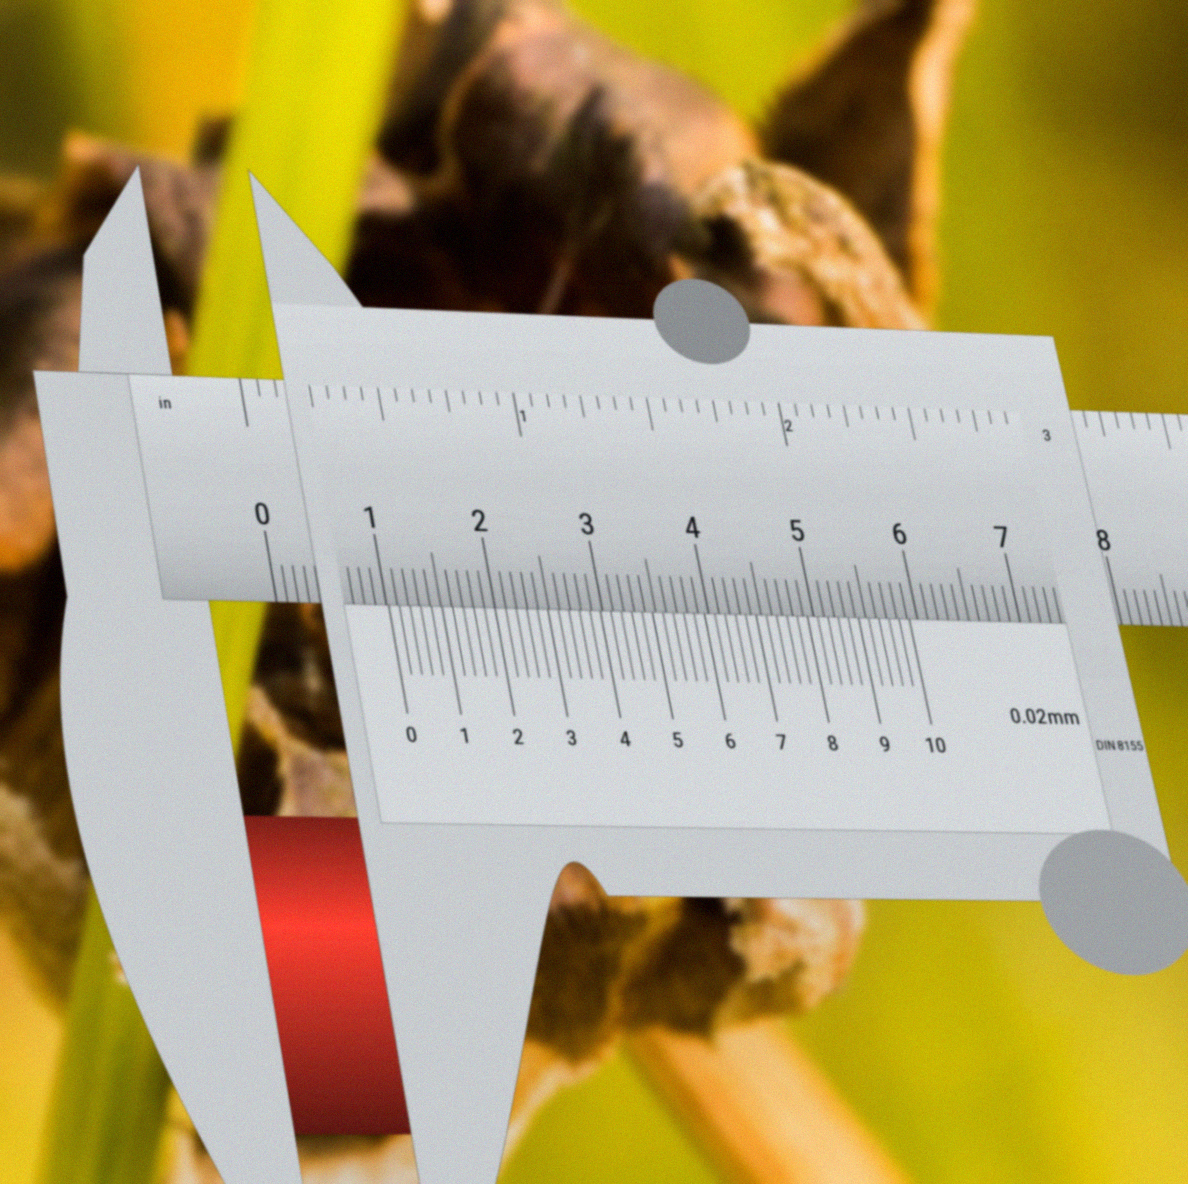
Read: 10.2 mm
